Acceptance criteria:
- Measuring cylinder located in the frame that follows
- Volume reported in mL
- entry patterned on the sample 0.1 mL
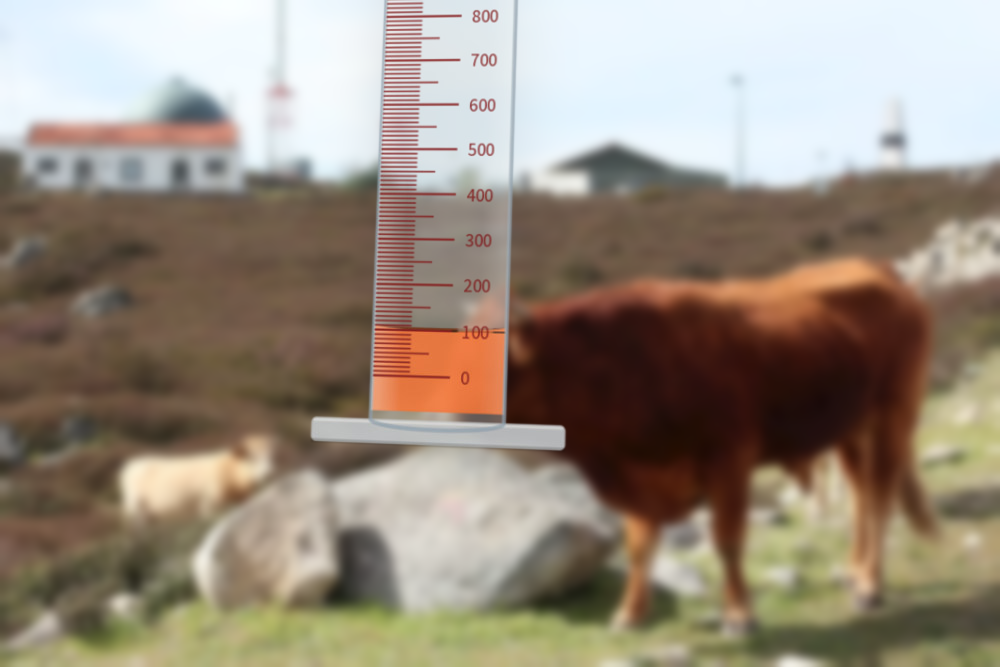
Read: 100 mL
